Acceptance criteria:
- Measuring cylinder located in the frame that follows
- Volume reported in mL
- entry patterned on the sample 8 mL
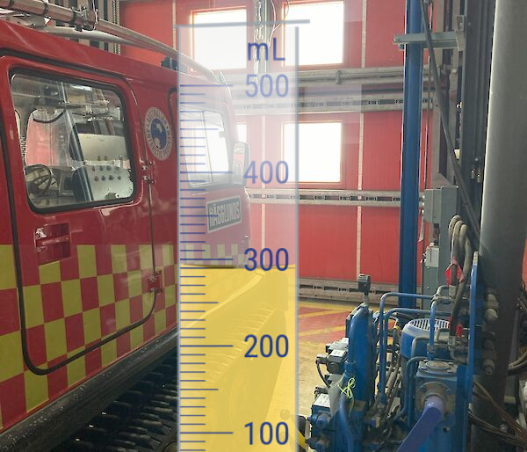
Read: 290 mL
